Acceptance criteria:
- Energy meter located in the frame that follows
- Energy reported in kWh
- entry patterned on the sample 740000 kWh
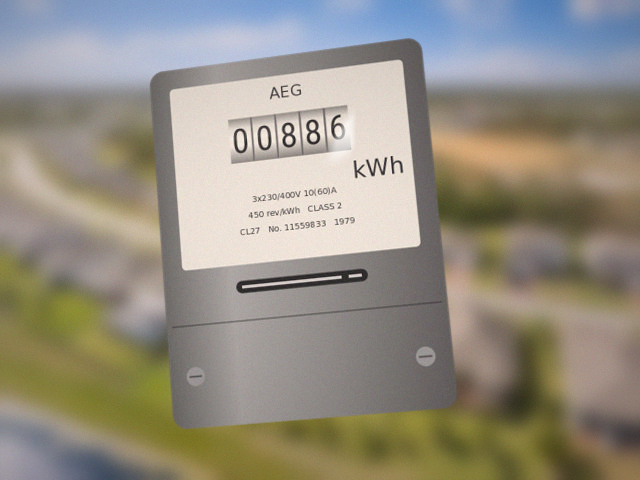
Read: 886 kWh
